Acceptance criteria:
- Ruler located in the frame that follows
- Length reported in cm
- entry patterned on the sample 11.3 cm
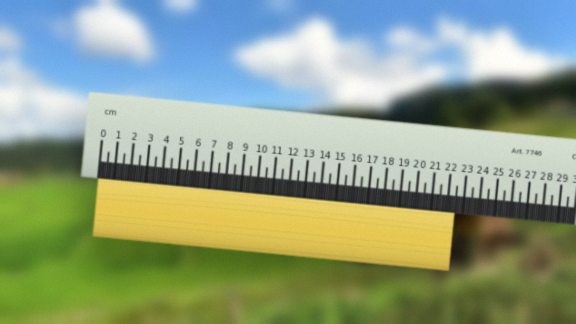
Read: 22.5 cm
